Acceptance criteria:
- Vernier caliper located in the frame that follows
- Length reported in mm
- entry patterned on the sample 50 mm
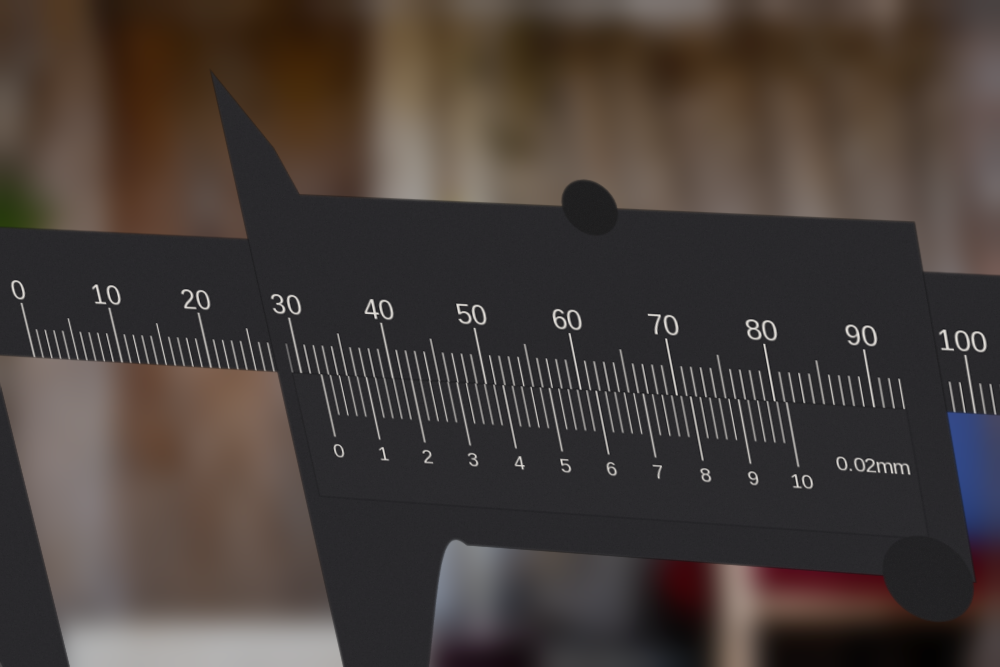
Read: 32.2 mm
